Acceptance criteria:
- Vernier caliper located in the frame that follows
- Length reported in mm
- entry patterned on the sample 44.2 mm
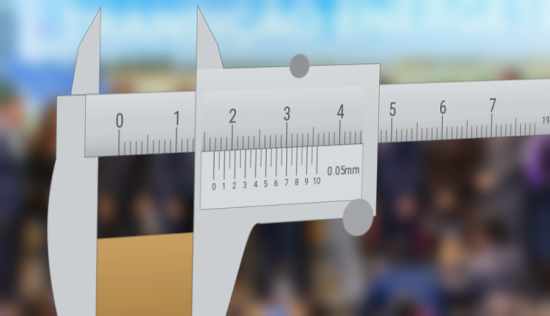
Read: 16.8 mm
